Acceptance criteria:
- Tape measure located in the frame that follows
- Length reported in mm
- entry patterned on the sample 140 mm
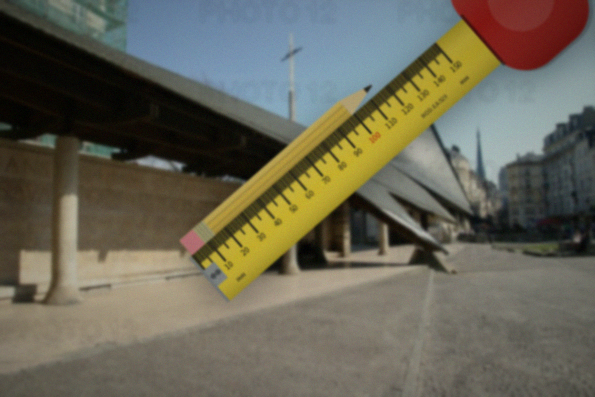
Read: 115 mm
